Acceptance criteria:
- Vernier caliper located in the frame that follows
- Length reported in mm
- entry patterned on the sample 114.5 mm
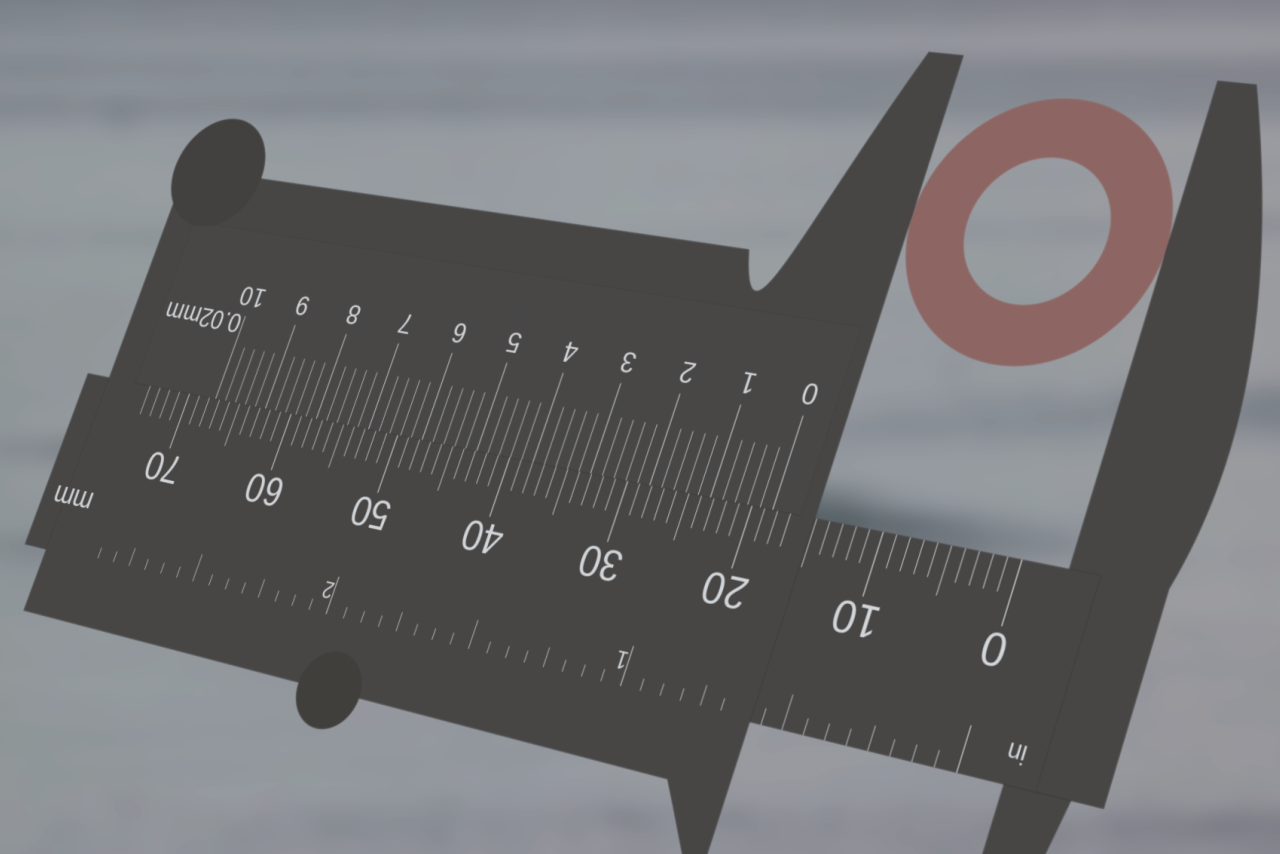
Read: 18.4 mm
